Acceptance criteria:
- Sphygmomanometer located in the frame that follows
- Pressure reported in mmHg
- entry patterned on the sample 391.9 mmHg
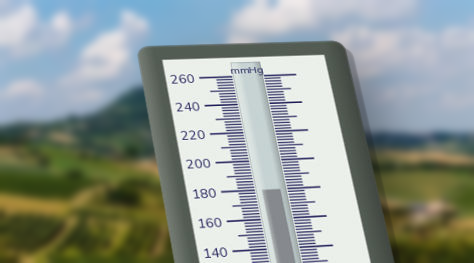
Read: 180 mmHg
